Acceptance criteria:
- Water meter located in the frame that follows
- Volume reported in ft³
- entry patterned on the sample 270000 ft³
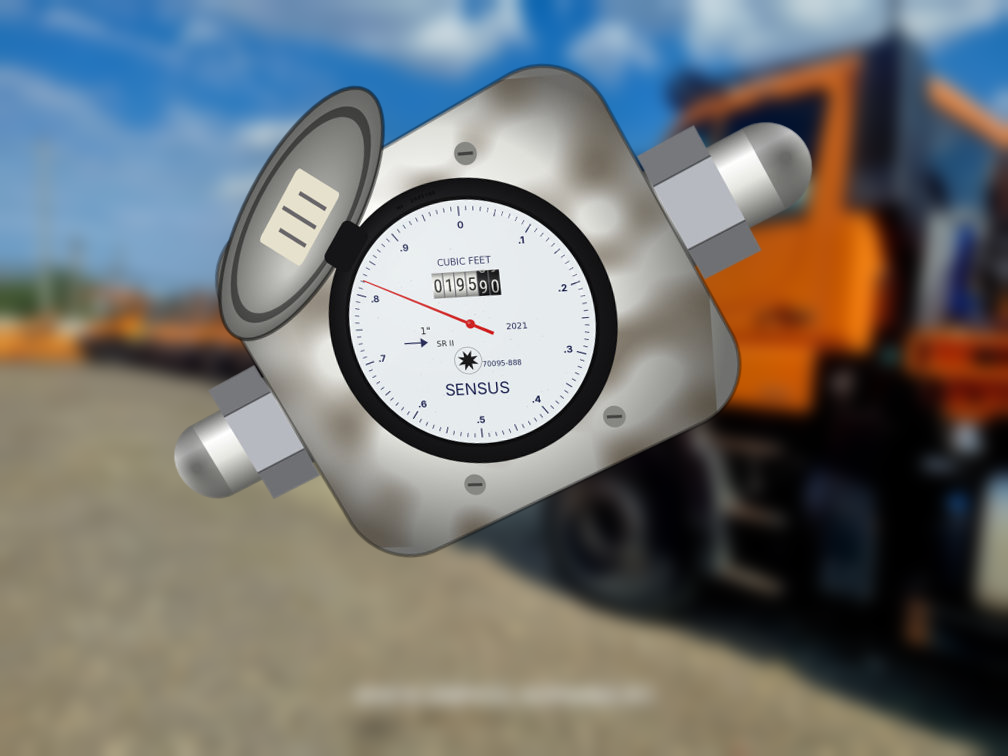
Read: 19589.82 ft³
